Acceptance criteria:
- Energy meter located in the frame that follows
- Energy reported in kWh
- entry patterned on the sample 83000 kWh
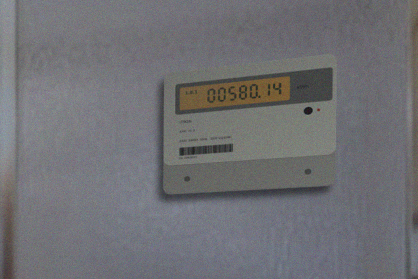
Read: 580.14 kWh
